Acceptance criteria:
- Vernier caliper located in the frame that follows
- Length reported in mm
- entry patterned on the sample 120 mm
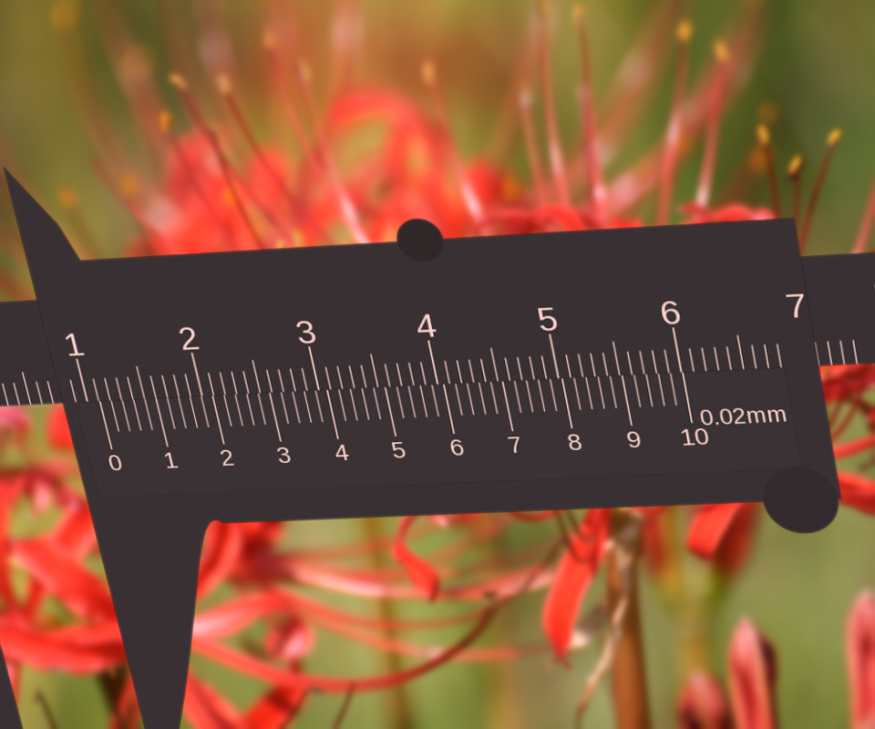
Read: 11.1 mm
